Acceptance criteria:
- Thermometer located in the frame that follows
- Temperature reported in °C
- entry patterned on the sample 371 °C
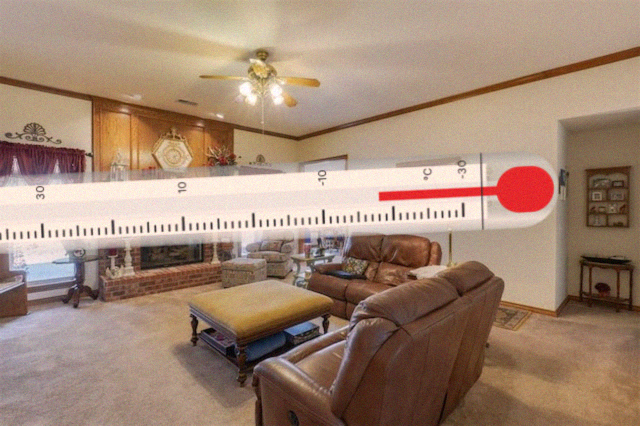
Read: -18 °C
